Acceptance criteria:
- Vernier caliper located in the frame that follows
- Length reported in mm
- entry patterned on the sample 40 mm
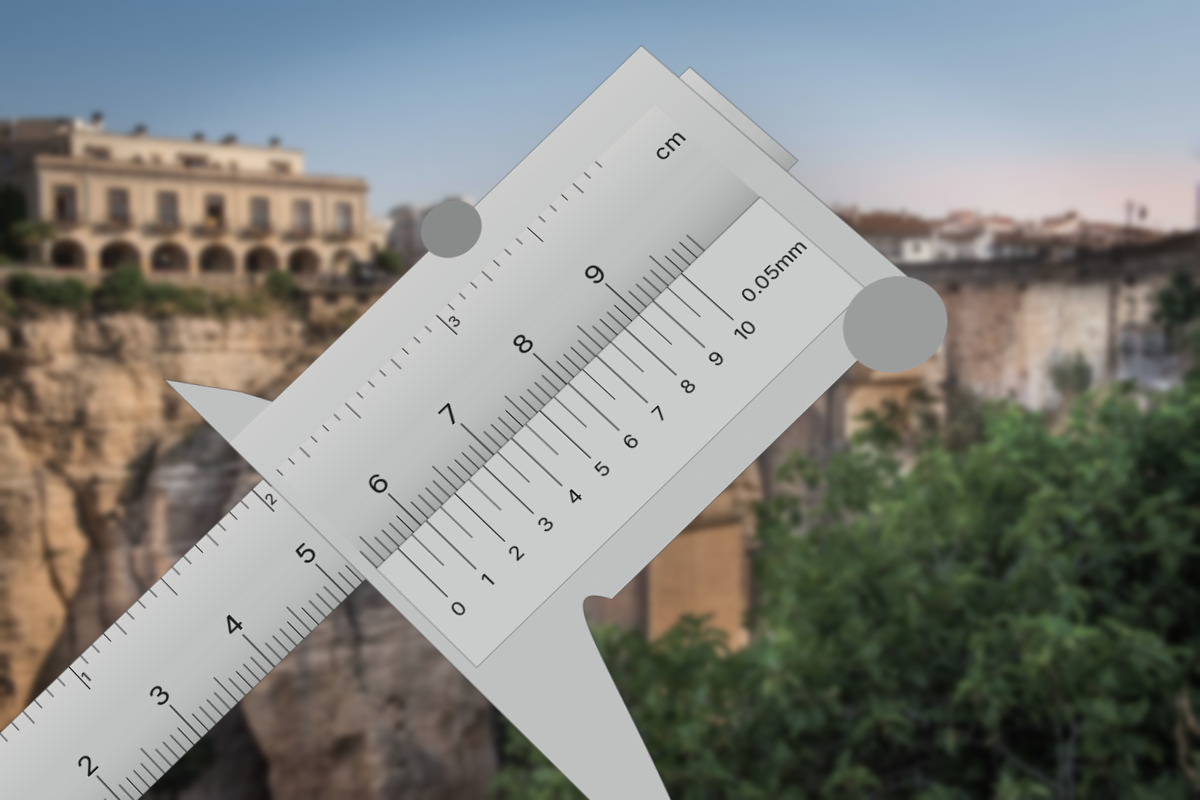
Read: 56.8 mm
